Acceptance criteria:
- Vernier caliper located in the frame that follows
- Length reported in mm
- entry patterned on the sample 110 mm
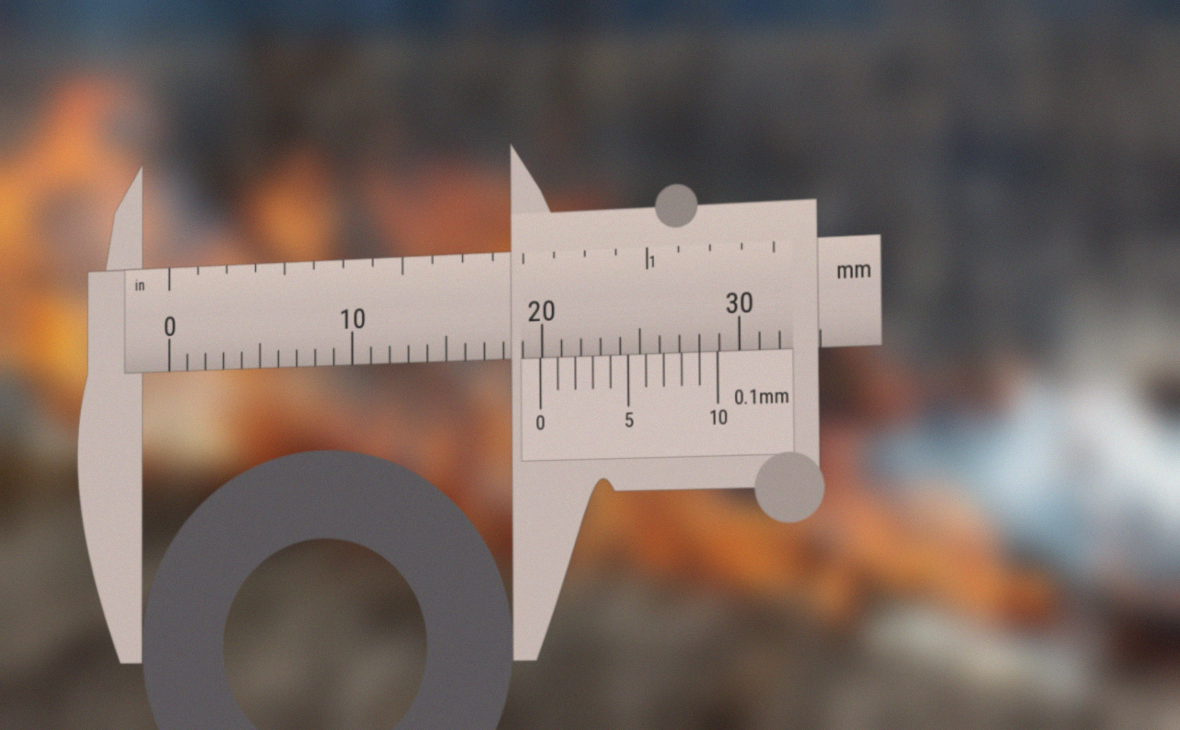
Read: 19.9 mm
